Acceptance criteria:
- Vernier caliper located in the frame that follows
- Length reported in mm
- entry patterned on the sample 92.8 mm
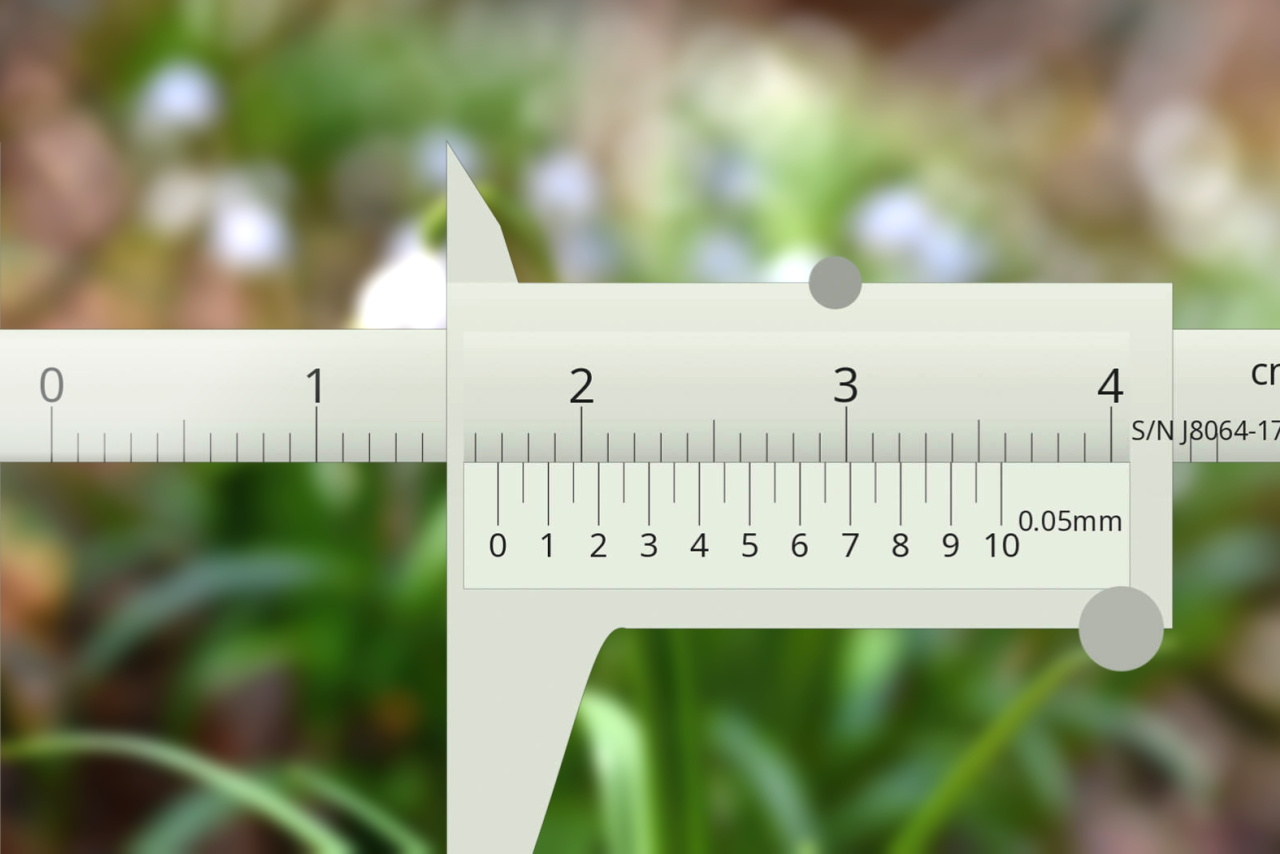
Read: 16.85 mm
